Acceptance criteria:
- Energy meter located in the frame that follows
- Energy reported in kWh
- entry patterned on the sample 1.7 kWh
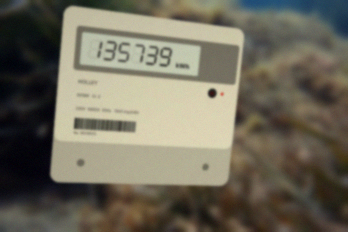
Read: 135739 kWh
